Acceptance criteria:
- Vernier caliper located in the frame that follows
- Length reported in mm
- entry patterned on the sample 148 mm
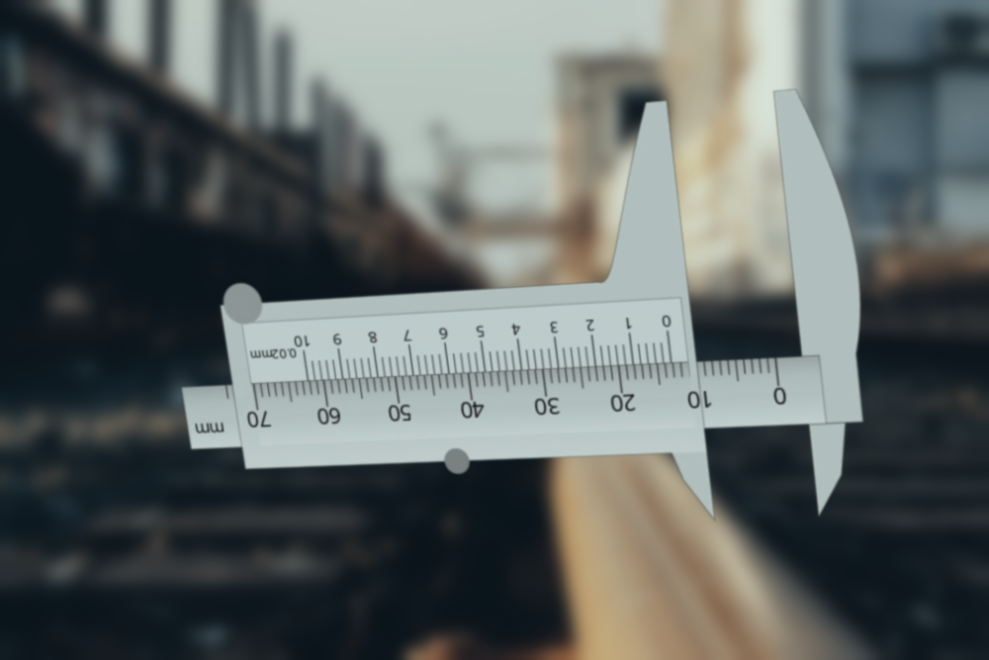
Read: 13.2 mm
